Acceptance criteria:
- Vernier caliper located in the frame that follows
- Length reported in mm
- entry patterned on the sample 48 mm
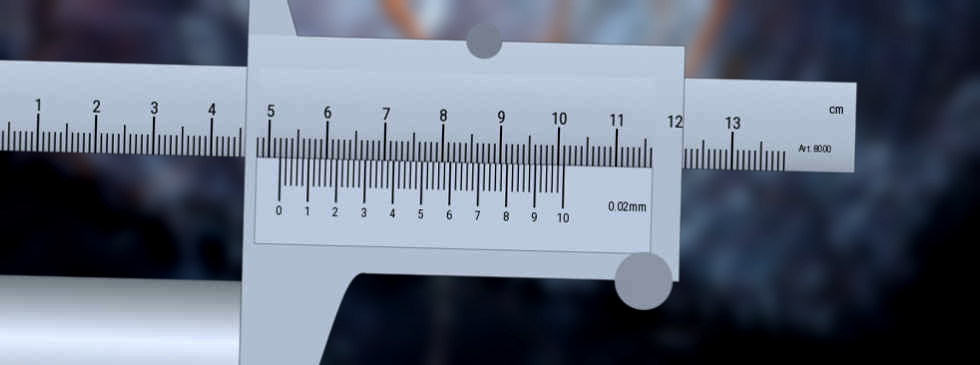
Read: 52.0 mm
